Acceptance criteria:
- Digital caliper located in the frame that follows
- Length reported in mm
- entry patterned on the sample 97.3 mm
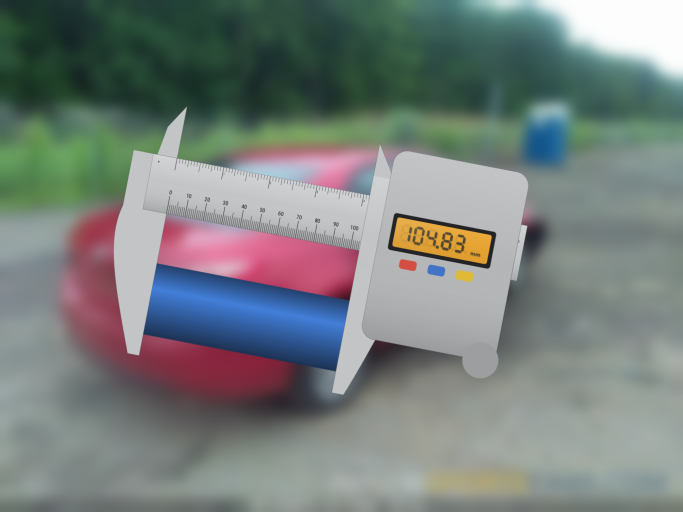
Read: 104.83 mm
